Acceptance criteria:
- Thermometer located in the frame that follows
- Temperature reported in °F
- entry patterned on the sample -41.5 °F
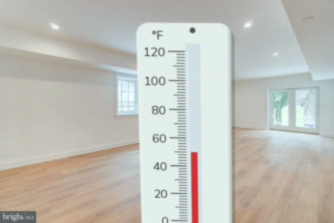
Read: 50 °F
